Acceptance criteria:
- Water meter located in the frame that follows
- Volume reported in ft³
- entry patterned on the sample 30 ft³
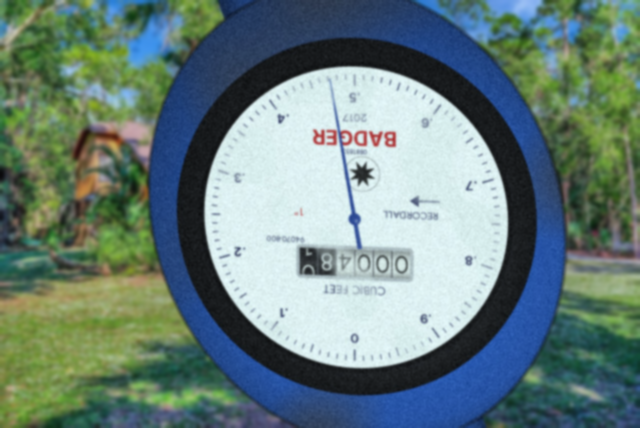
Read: 480.47 ft³
